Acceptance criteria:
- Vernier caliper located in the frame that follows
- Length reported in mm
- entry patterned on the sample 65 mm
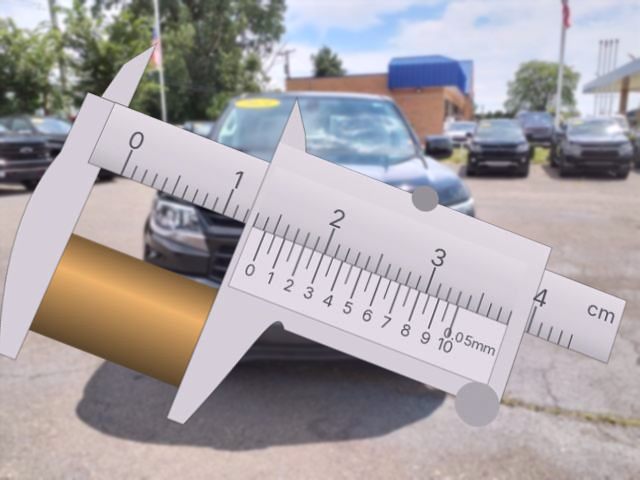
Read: 14.2 mm
